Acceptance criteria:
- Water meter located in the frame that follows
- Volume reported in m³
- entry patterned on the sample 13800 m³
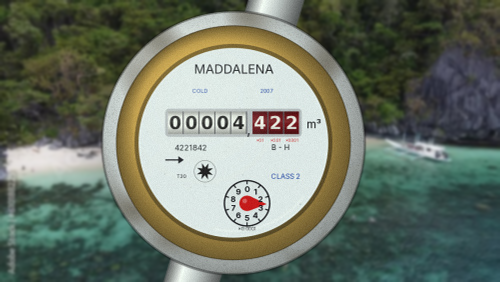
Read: 4.4222 m³
